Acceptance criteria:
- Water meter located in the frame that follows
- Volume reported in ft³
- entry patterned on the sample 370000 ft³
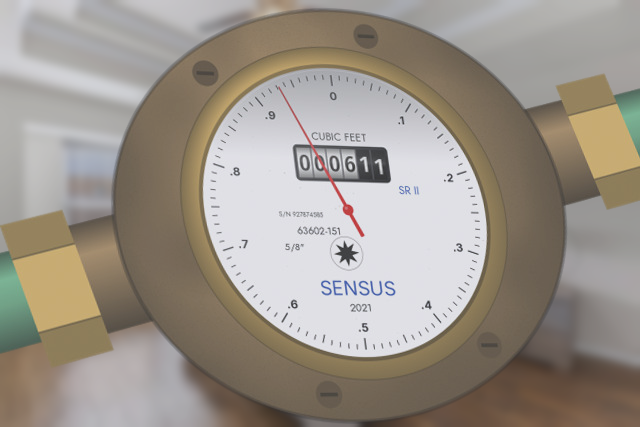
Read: 610.93 ft³
